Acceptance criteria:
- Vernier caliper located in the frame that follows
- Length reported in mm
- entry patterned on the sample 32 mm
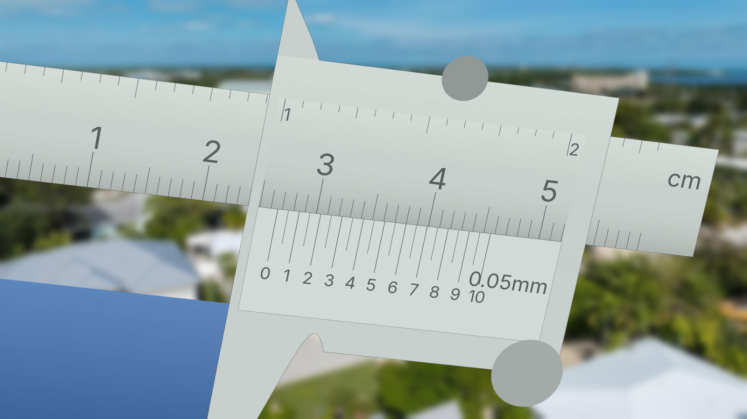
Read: 26.6 mm
